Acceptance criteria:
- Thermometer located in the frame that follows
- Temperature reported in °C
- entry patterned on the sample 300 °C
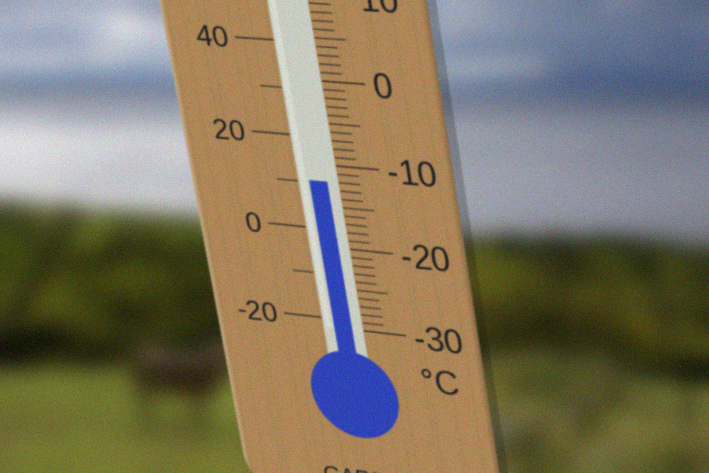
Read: -12 °C
